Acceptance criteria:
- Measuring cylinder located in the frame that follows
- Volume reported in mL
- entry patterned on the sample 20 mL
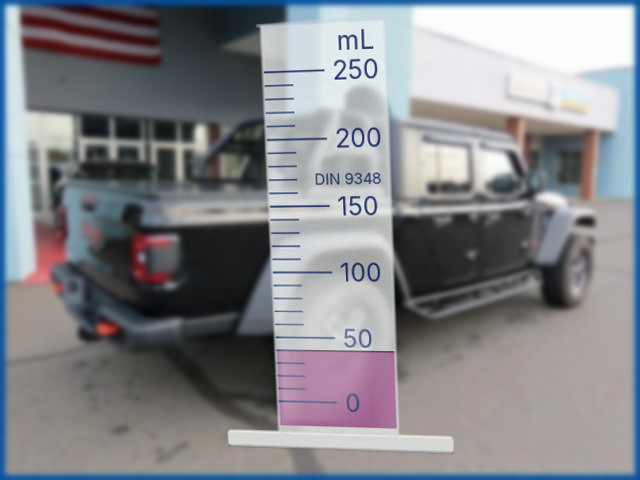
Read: 40 mL
